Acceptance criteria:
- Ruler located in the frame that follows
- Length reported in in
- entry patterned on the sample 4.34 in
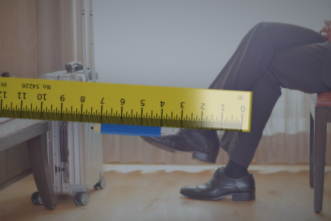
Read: 3.5 in
